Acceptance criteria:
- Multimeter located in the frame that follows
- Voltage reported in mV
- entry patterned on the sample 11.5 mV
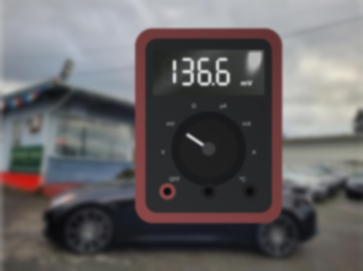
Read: 136.6 mV
